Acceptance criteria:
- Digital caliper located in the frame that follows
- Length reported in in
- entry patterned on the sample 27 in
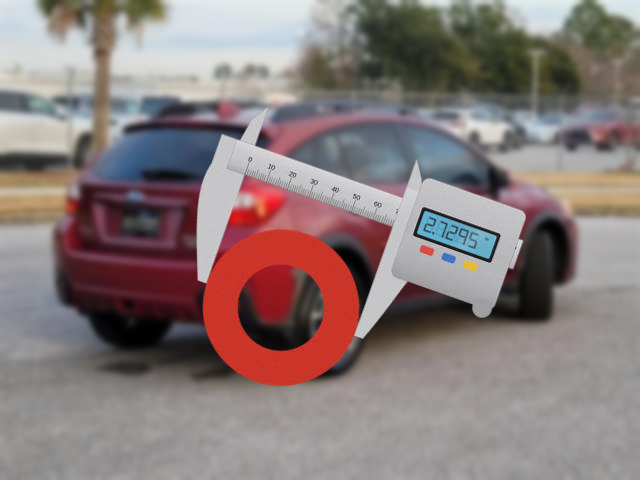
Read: 2.7295 in
